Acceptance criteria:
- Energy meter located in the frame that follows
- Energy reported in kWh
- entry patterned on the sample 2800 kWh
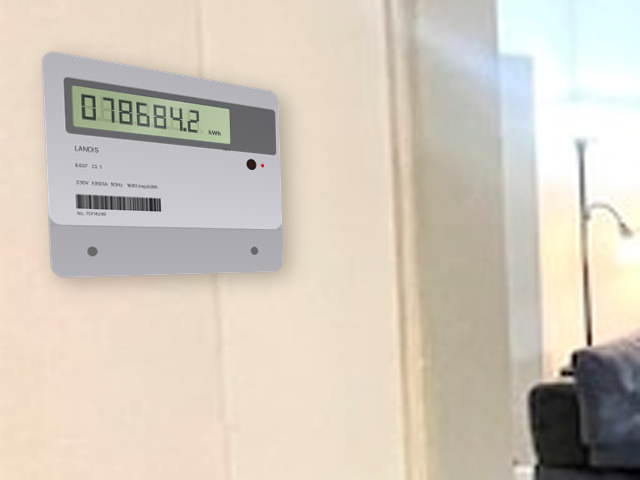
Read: 78684.2 kWh
